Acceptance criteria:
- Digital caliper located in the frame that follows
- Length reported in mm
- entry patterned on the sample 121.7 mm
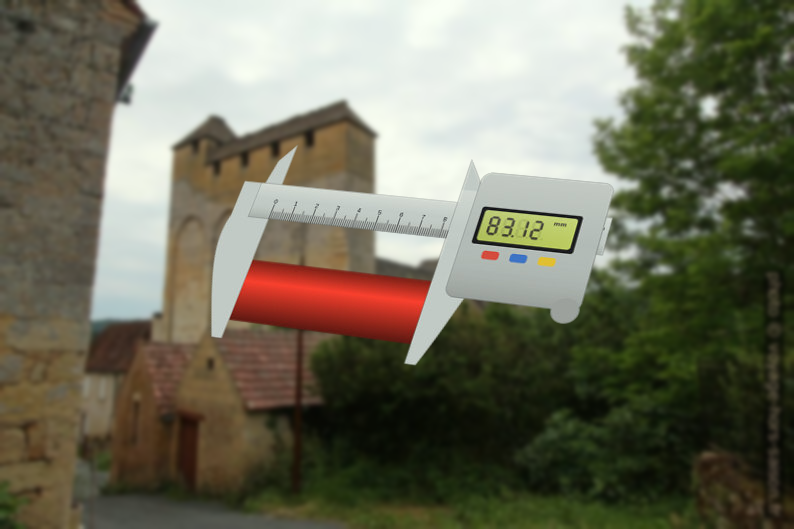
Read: 83.12 mm
